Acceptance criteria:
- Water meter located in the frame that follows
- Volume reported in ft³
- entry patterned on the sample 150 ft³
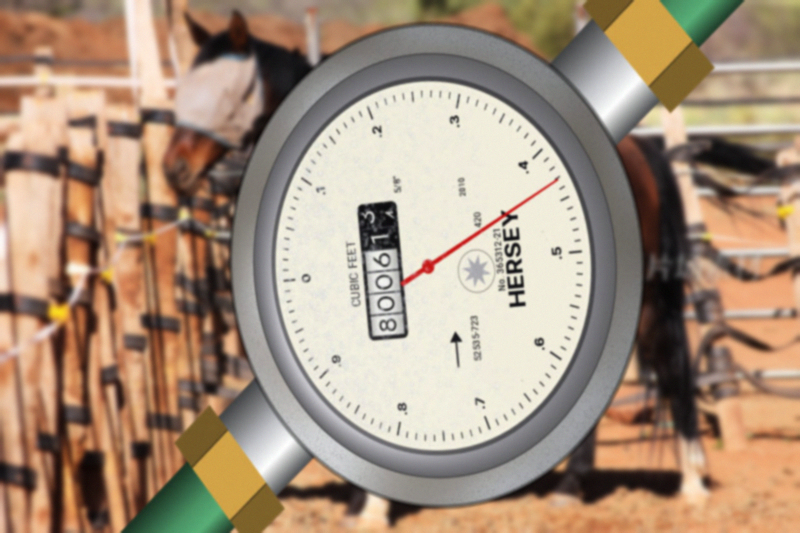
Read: 800613.43 ft³
